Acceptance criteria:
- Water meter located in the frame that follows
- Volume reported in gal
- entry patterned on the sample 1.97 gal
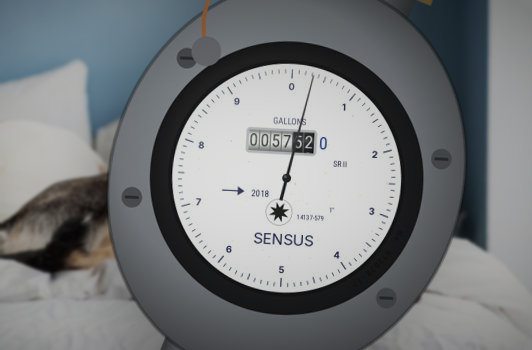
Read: 57520.3 gal
